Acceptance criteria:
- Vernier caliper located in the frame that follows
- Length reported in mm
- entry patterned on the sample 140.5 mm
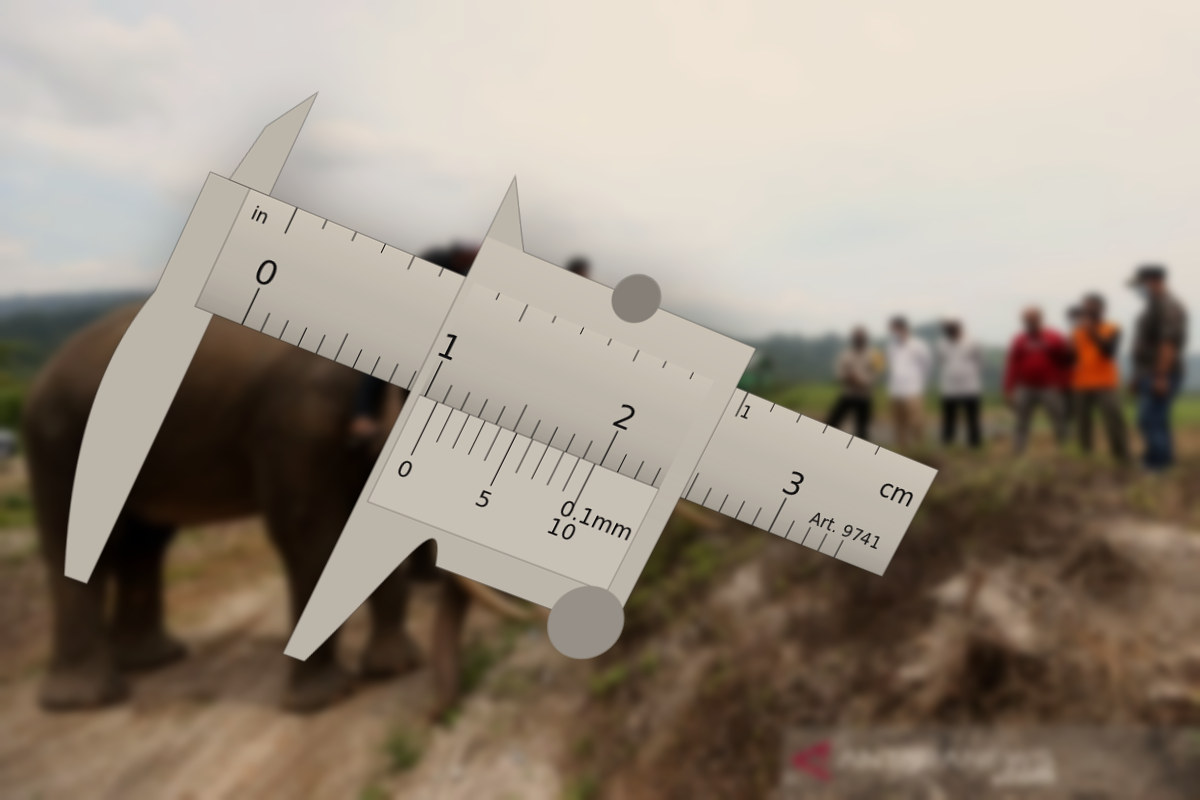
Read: 10.7 mm
